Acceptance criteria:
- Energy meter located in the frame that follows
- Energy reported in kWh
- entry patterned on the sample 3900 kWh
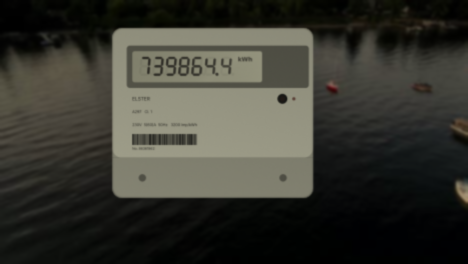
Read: 739864.4 kWh
